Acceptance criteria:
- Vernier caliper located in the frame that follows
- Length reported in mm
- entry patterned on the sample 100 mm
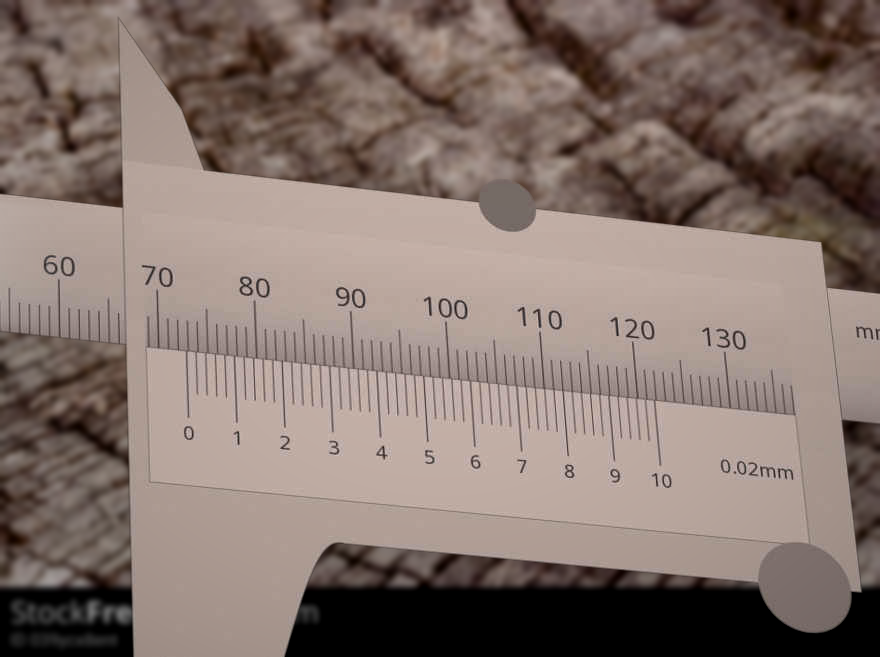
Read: 72.8 mm
